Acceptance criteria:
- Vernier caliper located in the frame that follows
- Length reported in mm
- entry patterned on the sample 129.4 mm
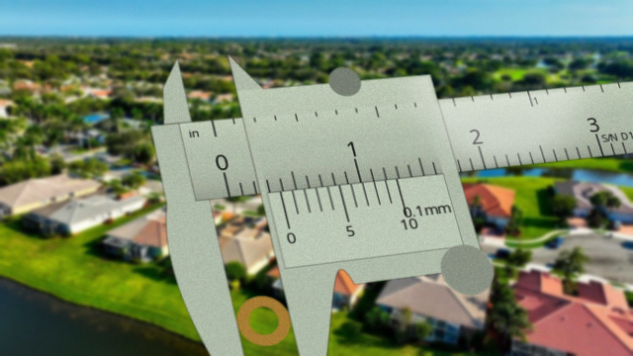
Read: 3.8 mm
